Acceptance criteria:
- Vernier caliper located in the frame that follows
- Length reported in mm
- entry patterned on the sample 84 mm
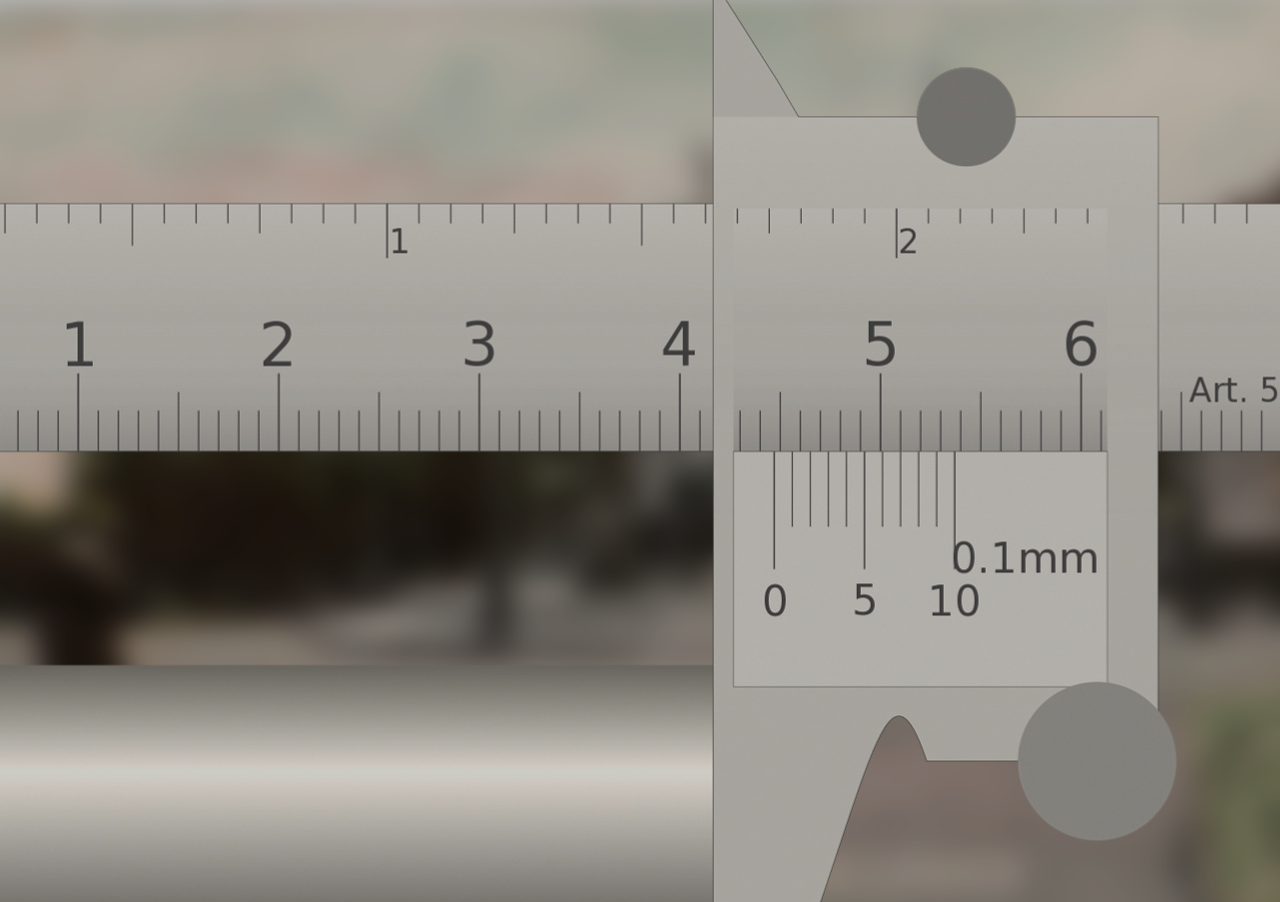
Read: 44.7 mm
